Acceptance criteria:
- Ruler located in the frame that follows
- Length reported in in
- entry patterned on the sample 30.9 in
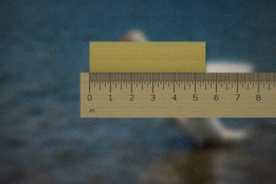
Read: 5.5 in
